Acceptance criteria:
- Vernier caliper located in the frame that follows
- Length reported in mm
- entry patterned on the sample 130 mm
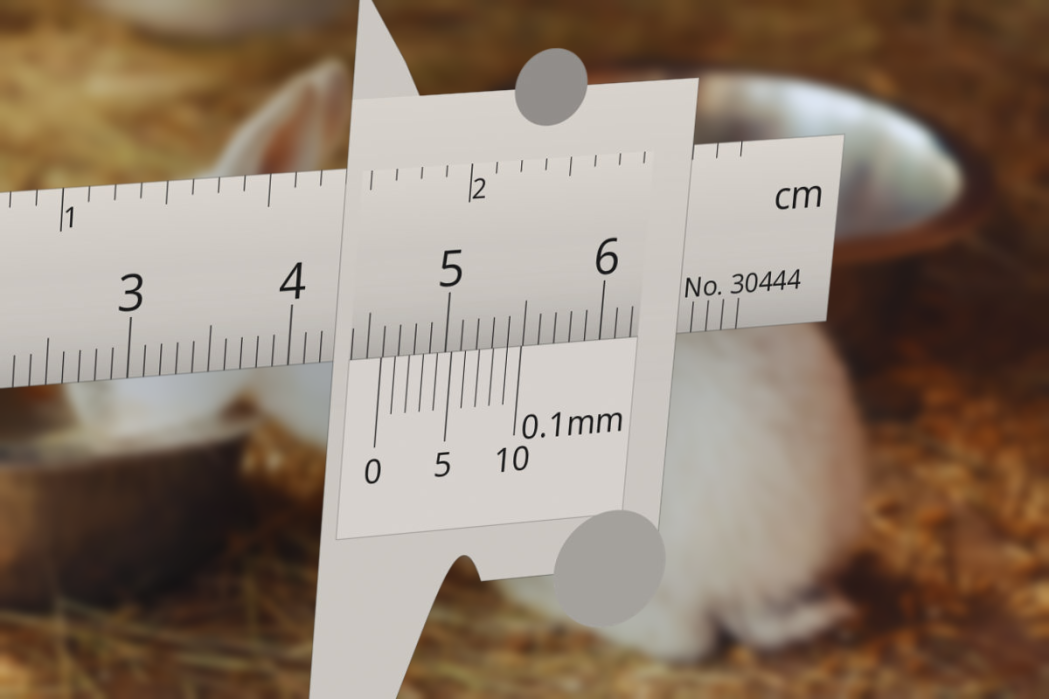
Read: 45.9 mm
